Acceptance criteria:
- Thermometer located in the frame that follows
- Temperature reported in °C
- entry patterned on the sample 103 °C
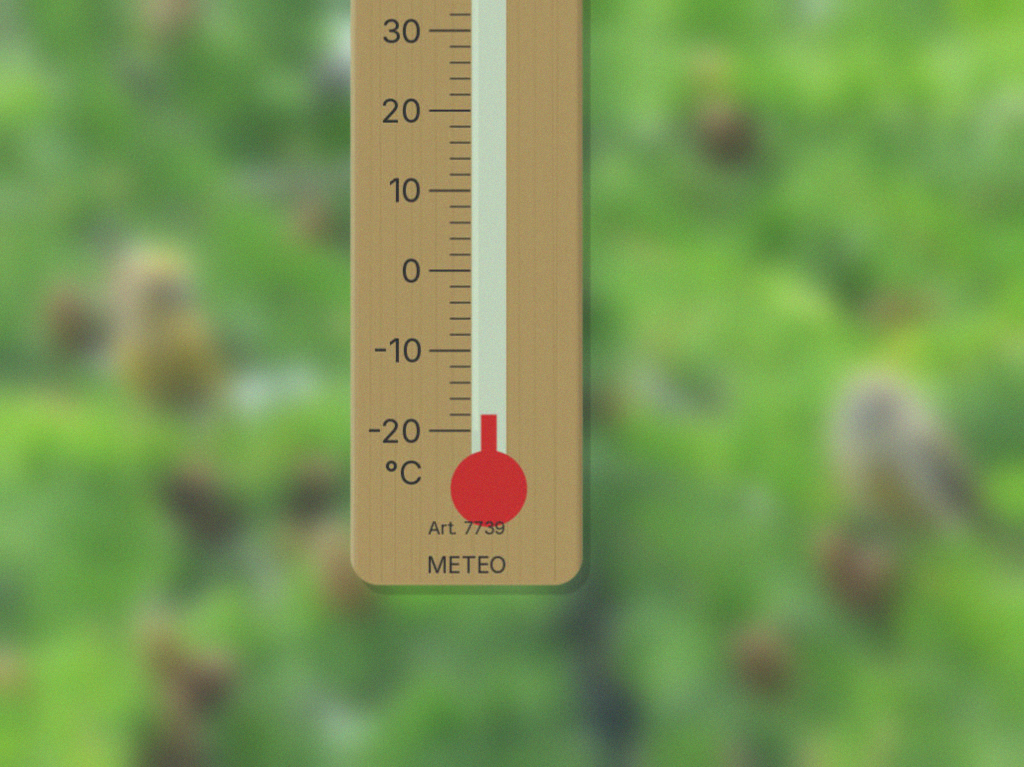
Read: -18 °C
